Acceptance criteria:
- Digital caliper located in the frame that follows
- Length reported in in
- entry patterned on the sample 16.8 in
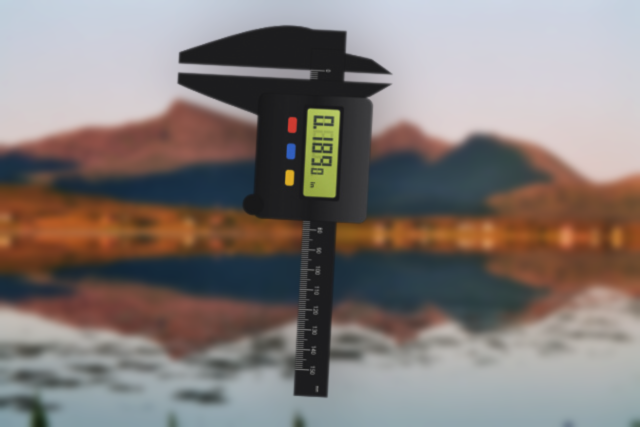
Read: 0.1890 in
